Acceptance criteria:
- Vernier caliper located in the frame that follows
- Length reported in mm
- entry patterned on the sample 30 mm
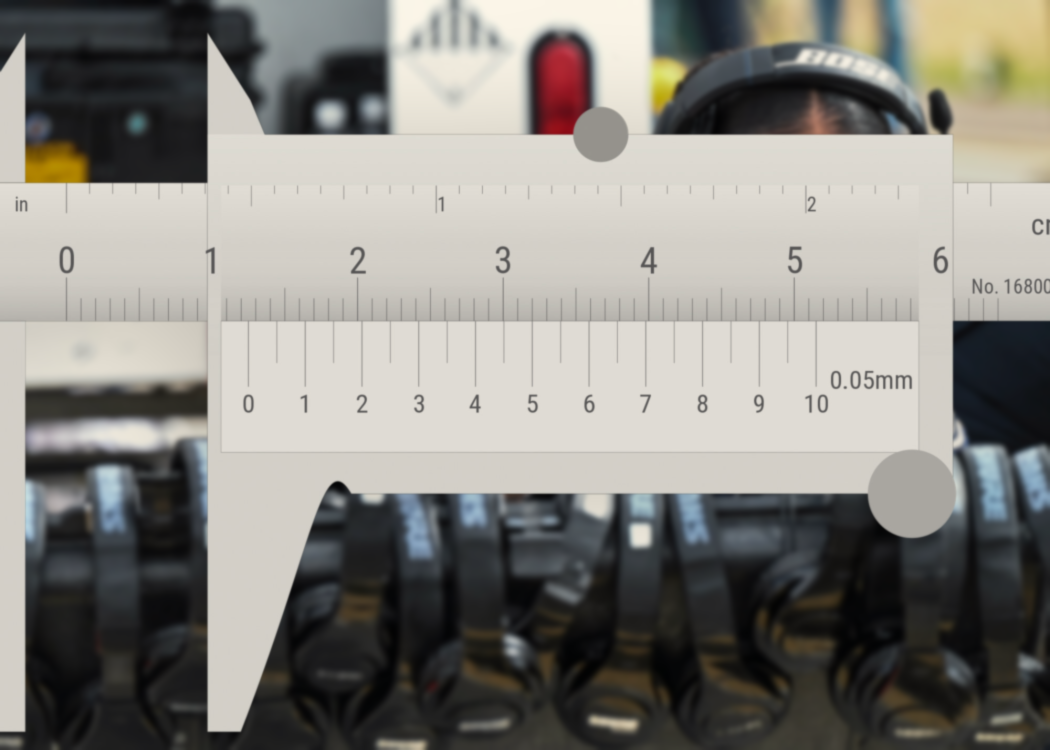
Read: 12.5 mm
